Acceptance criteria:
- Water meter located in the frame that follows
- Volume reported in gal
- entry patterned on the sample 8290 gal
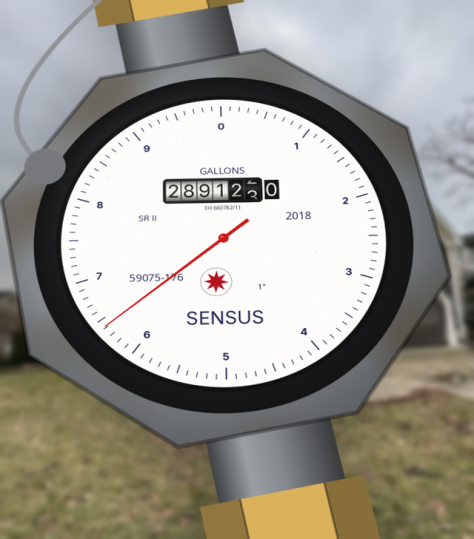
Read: 2891226.4 gal
